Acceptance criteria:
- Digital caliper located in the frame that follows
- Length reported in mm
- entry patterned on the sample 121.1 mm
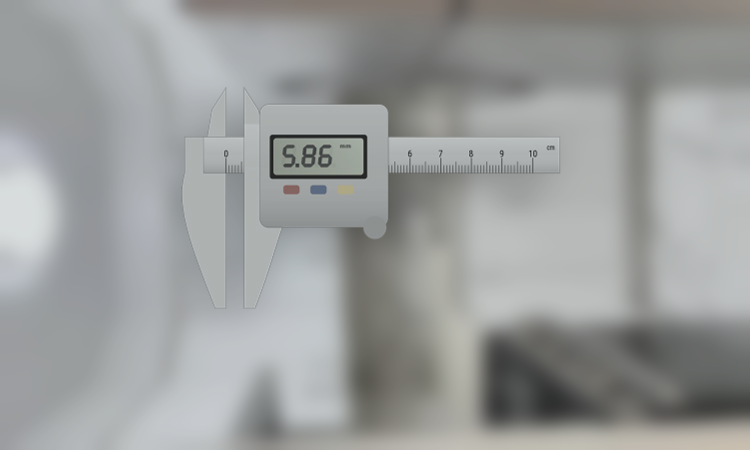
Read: 5.86 mm
